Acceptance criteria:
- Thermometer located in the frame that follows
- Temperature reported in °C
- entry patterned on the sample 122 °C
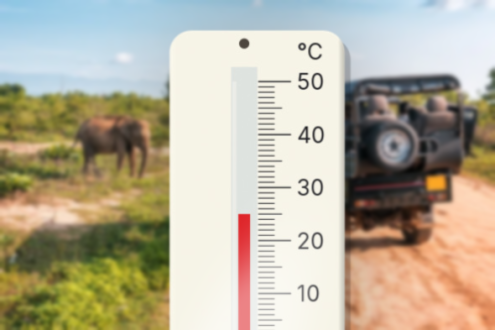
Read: 25 °C
